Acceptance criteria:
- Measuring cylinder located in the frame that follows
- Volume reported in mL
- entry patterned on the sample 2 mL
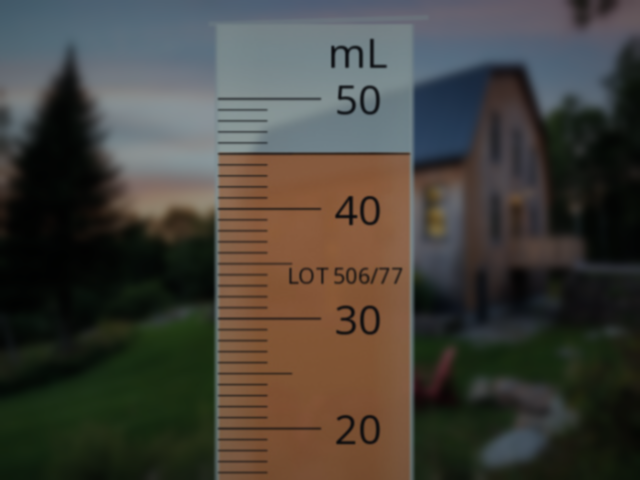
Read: 45 mL
